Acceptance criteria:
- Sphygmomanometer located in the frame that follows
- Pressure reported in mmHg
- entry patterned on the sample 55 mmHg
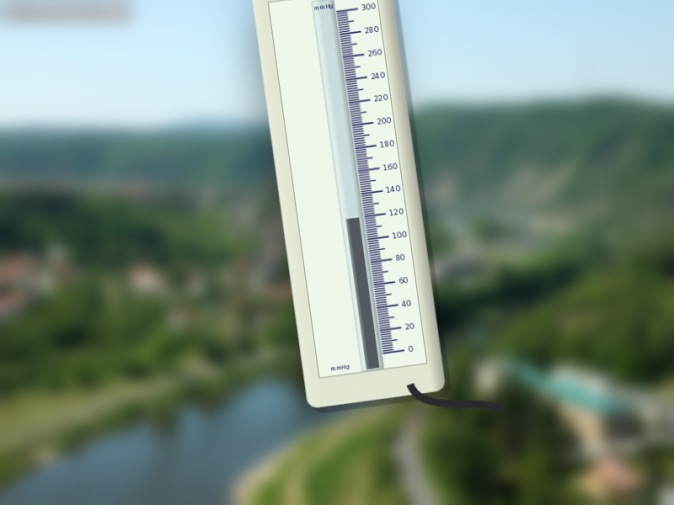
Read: 120 mmHg
